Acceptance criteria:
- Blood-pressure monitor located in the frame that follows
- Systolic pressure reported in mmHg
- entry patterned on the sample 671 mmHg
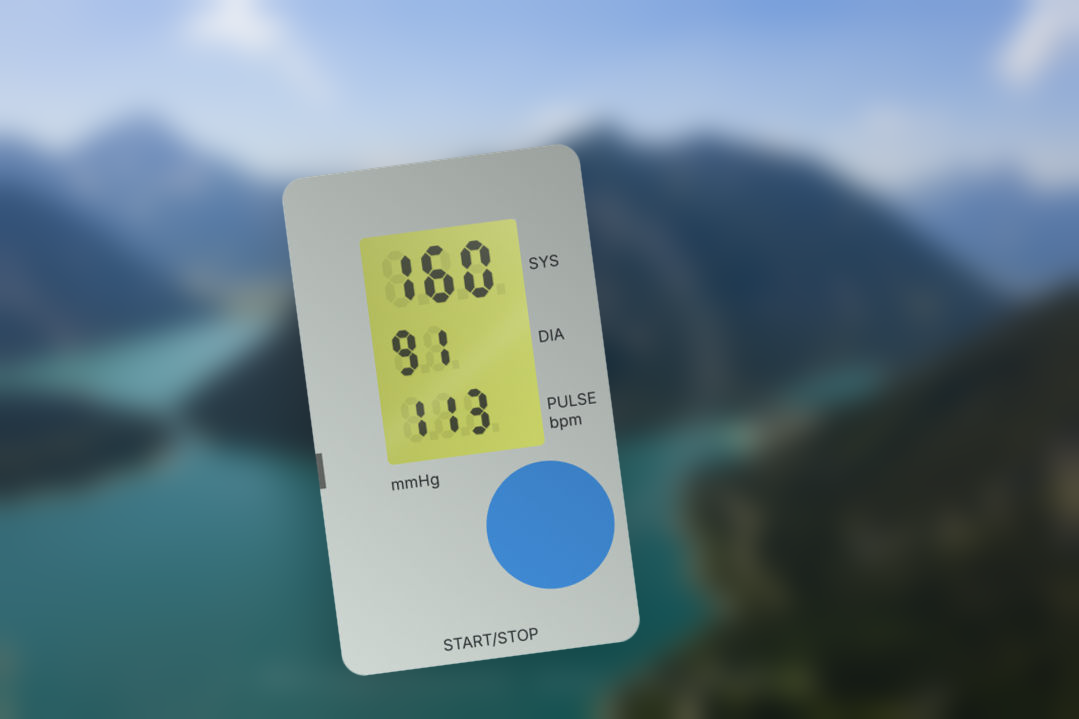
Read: 160 mmHg
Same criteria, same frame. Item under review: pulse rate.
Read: 113 bpm
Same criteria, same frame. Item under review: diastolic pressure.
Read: 91 mmHg
